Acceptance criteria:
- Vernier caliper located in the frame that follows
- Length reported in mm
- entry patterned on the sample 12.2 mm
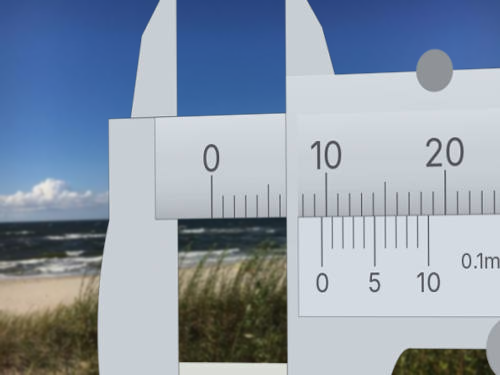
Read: 9.6 mm
